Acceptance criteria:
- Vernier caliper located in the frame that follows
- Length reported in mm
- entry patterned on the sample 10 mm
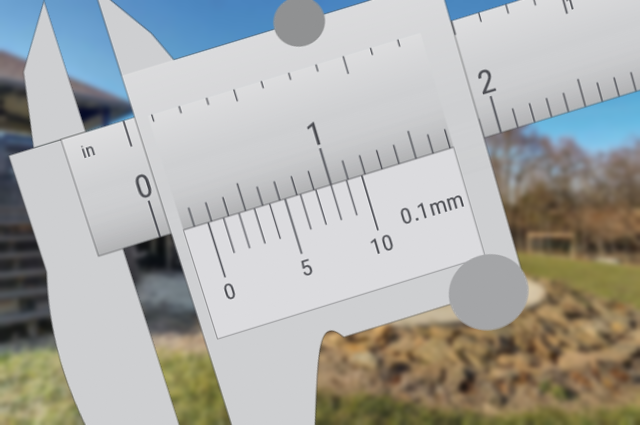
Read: 2.8 mm
